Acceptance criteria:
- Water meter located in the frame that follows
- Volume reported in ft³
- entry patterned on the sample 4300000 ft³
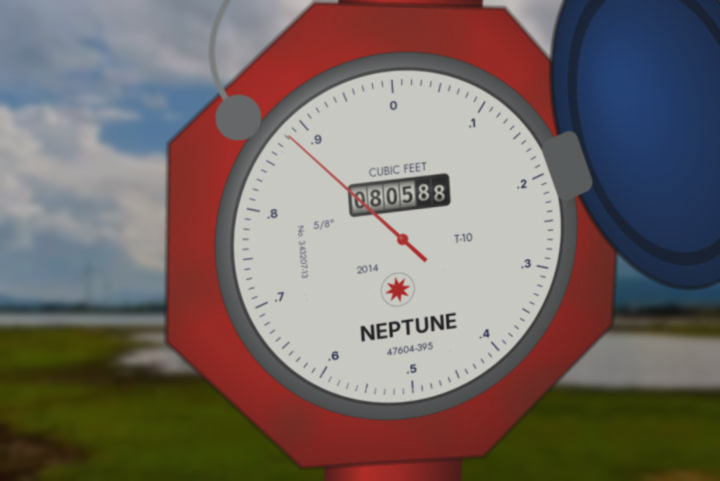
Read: 80587.88 ft³
